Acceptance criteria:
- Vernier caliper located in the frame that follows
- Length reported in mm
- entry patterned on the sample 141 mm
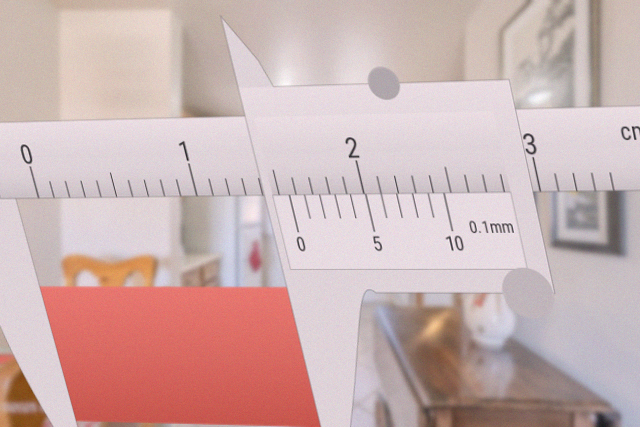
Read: 15.6 mm
